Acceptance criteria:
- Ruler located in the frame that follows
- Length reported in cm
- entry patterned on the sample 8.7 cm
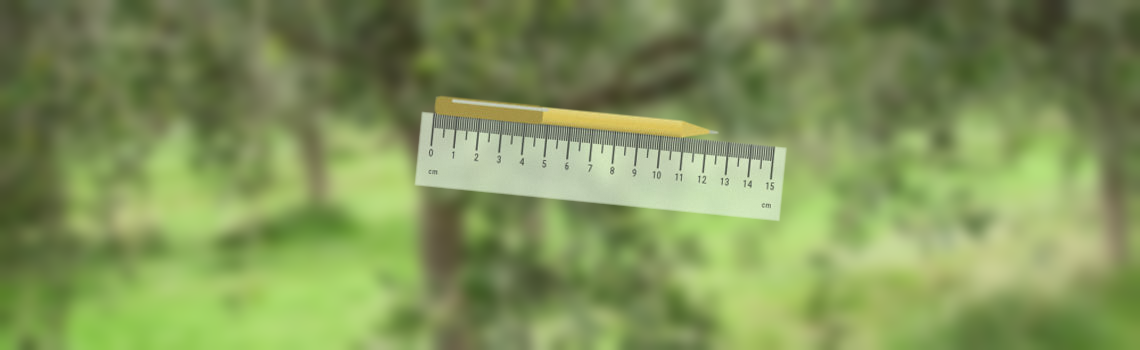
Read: 12.5 cm
